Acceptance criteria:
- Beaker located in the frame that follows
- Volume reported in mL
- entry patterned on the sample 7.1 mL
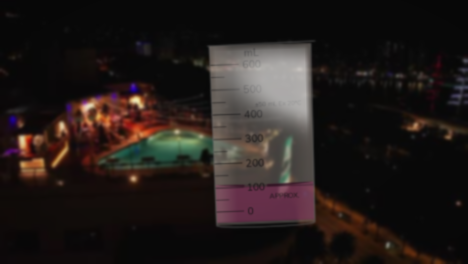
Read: 100 mL
